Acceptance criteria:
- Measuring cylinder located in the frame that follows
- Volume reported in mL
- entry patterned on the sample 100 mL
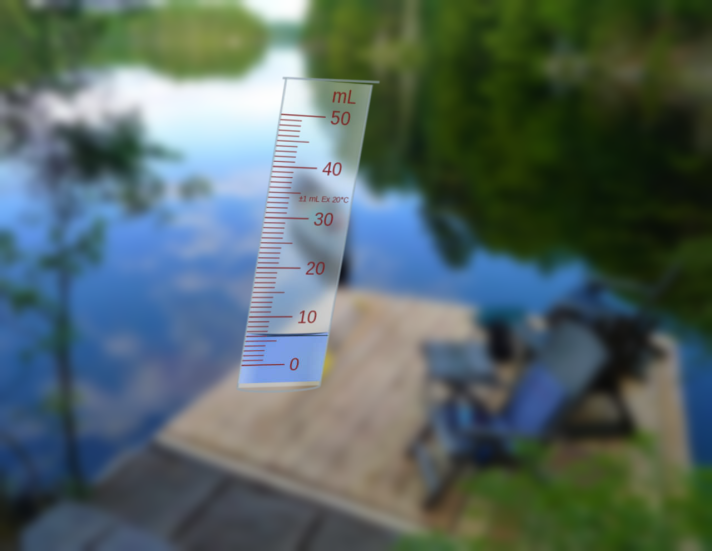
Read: 6 mL
